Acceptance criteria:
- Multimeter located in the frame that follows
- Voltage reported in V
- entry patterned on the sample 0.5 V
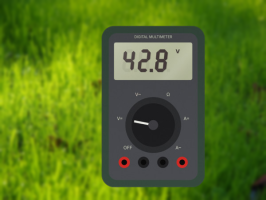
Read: 42.8 V
